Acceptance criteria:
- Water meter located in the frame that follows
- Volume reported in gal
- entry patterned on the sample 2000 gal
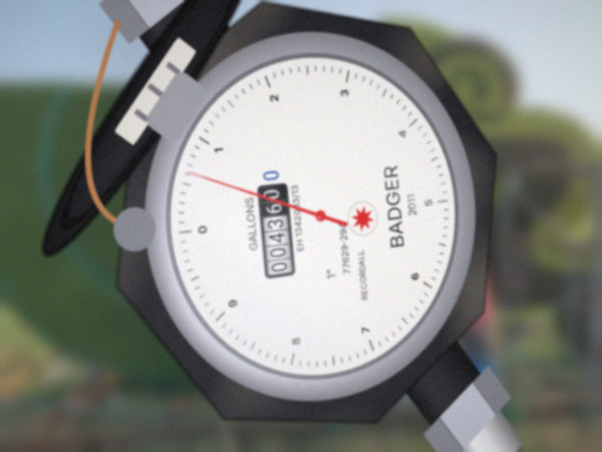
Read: 43600.6 gal
